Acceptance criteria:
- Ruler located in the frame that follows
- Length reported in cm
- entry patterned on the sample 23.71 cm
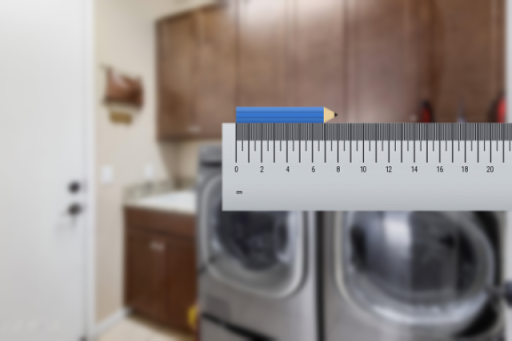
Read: 8 cm
